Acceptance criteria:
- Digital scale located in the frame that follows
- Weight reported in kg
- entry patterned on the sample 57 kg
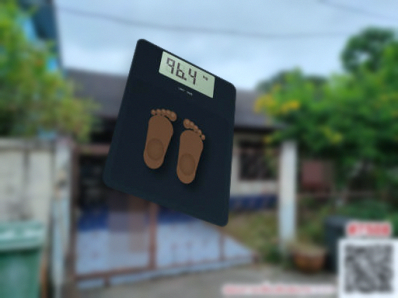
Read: 96.4 kg
